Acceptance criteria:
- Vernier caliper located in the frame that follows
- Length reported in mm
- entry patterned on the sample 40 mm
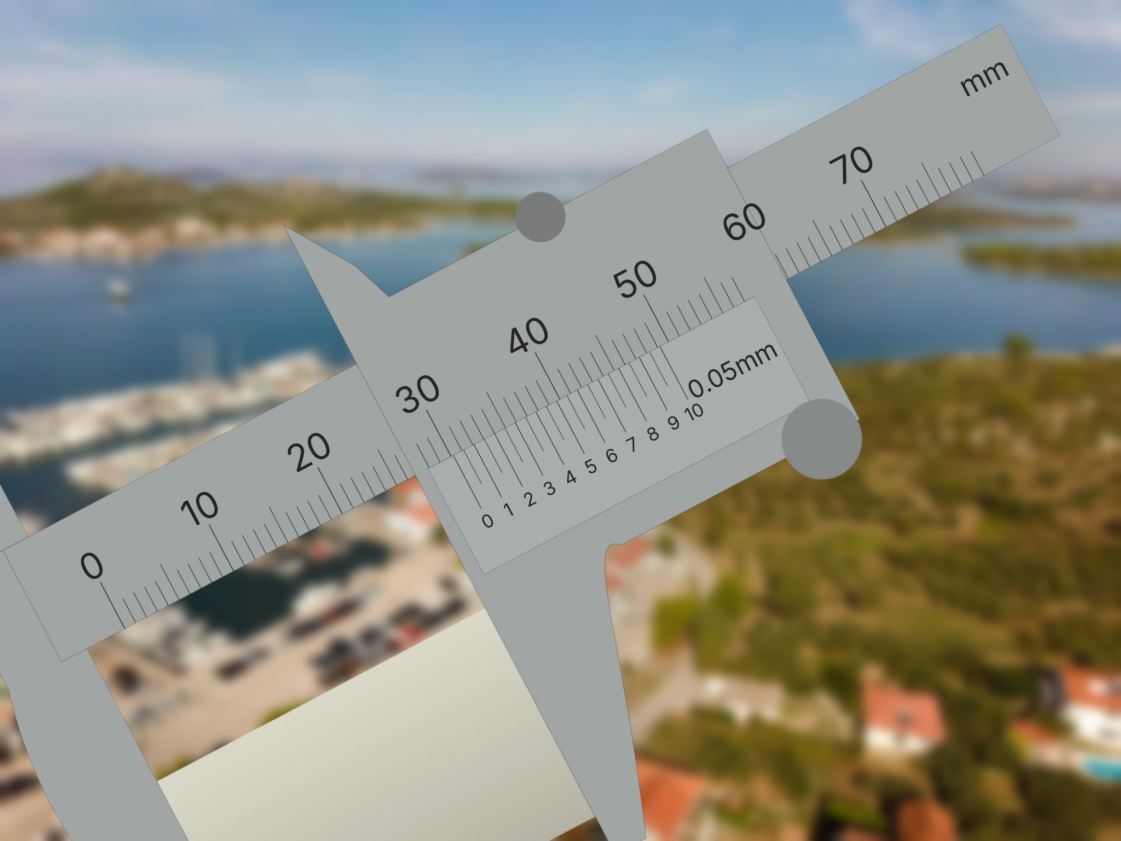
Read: 30.2 mm
